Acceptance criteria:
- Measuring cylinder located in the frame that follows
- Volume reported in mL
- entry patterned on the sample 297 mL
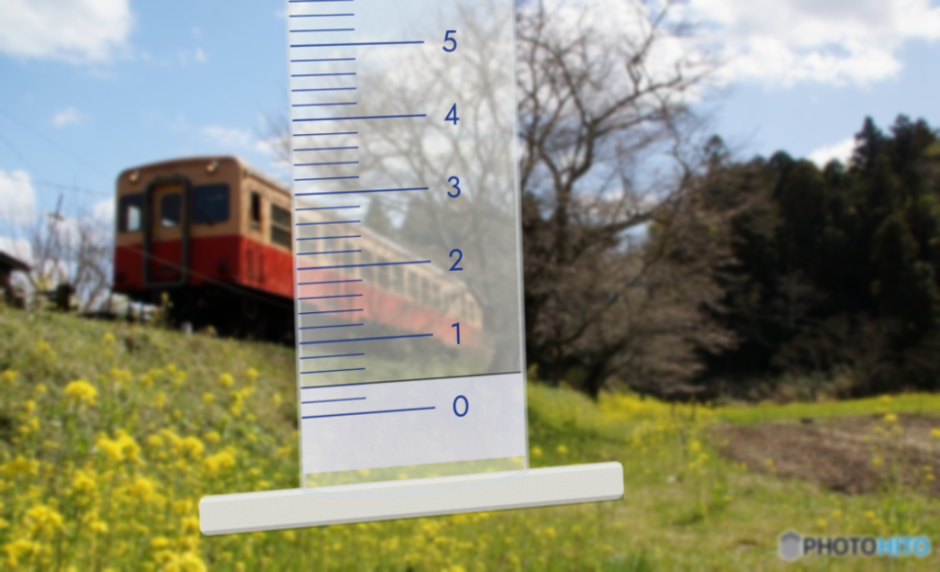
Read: 0.4 mL
